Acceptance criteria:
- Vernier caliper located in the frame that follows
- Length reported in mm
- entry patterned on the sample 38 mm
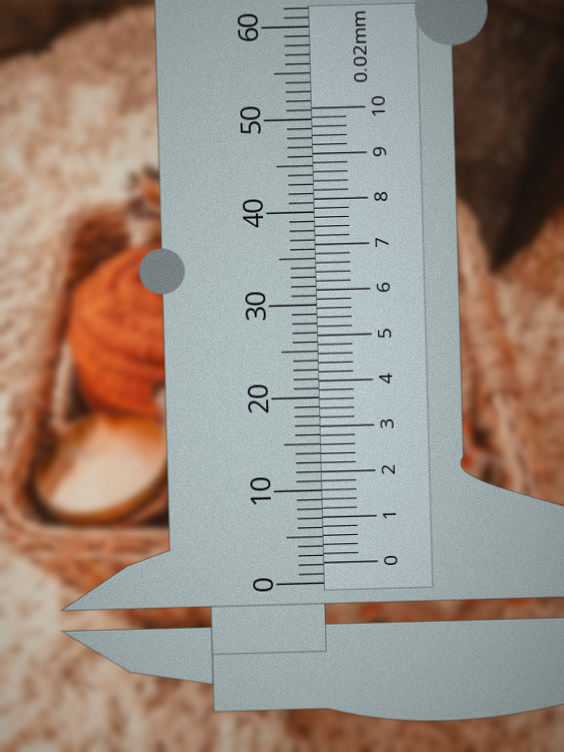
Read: 2.2 mm
